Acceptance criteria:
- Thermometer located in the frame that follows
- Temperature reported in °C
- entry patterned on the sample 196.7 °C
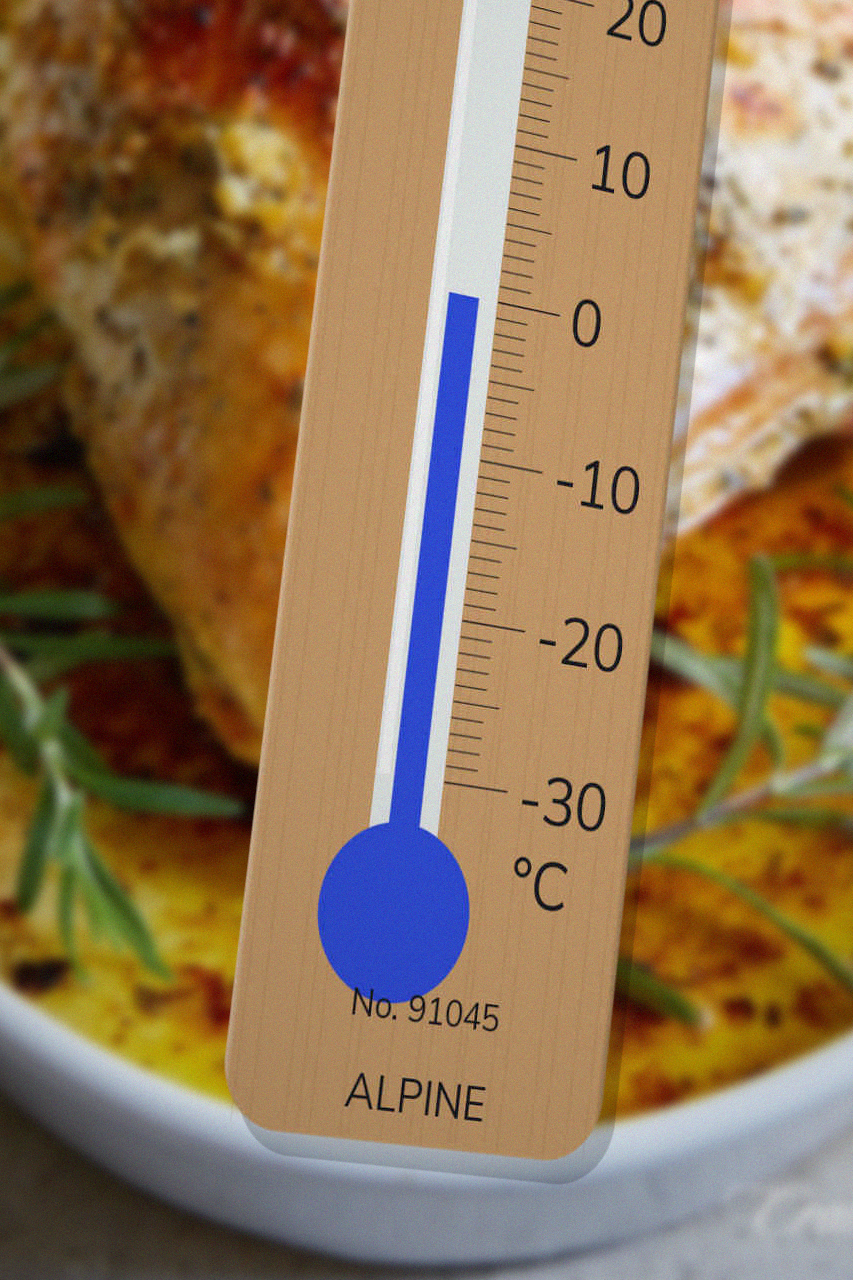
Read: 0 °C
